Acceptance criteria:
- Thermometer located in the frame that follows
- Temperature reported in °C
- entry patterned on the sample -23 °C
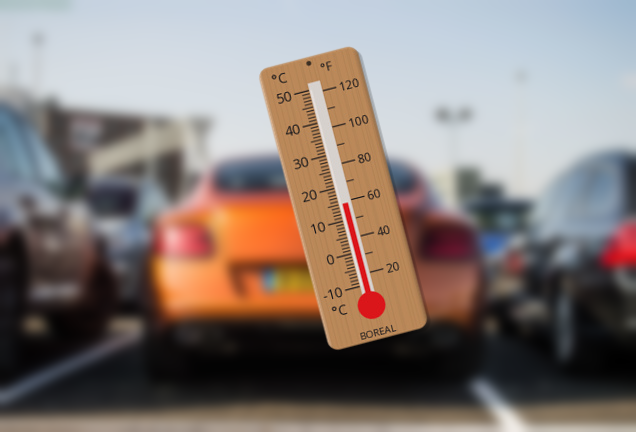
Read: 15 °C
